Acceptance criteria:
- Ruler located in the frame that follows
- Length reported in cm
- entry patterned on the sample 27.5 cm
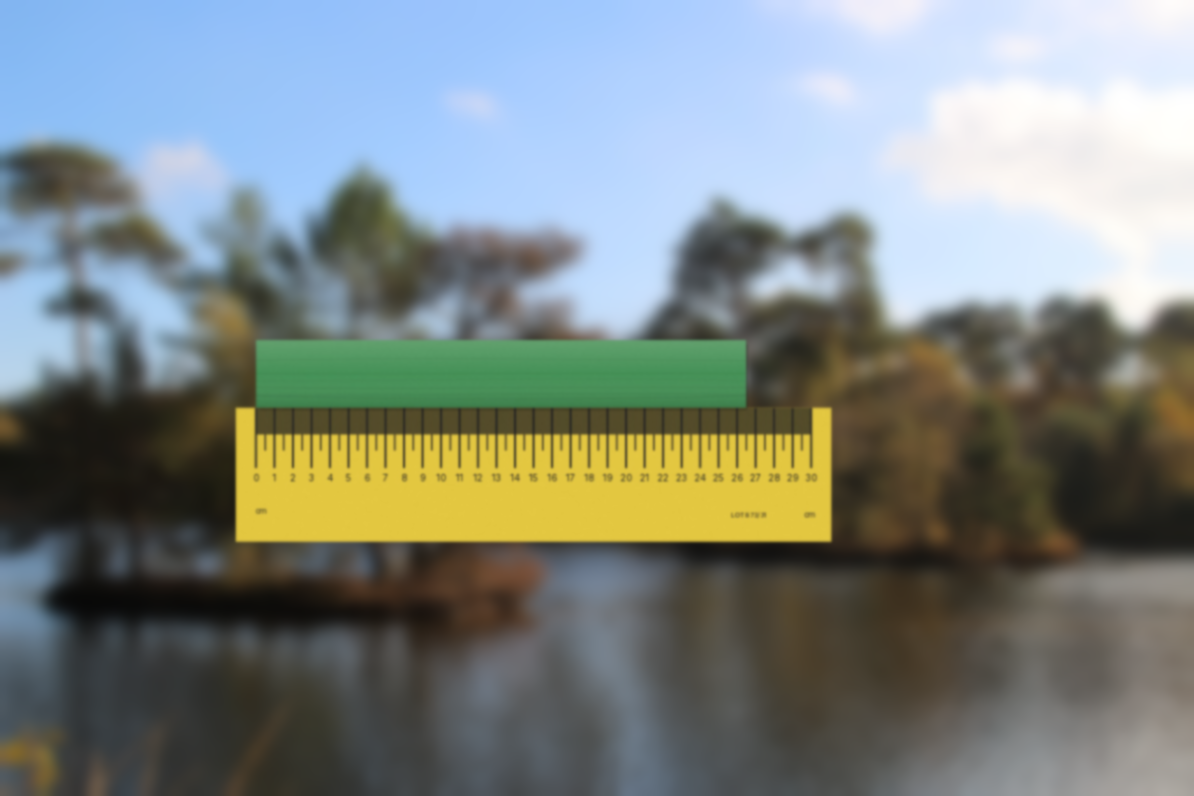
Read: 26.5 cm
